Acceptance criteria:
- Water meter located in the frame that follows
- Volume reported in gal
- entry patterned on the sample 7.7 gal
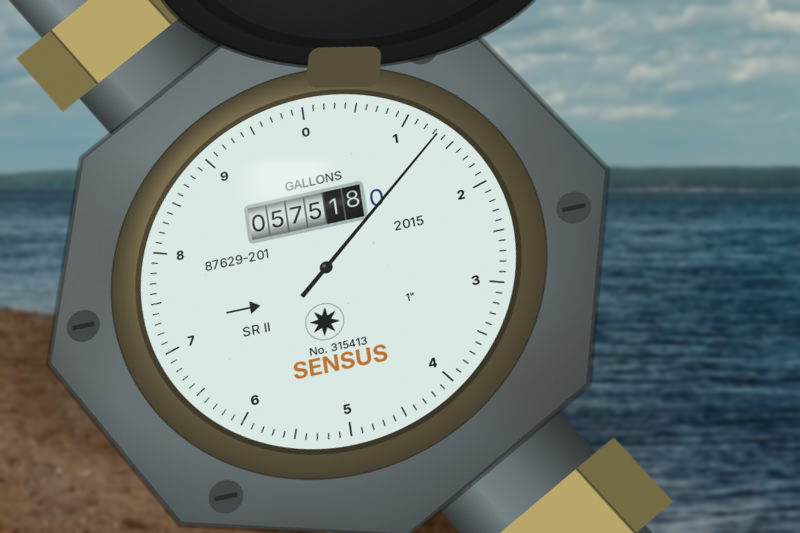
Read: 575181.3 gal
